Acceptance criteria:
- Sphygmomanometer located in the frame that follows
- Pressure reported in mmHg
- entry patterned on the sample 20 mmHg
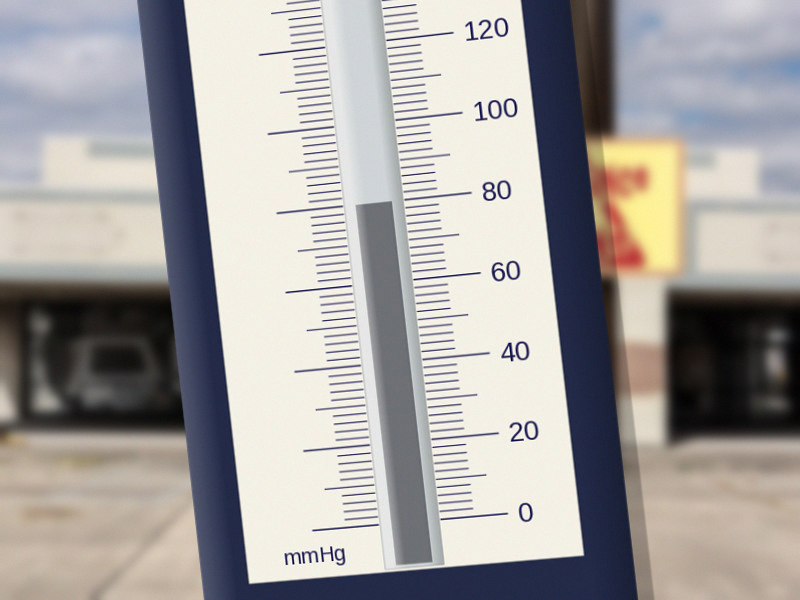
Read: 80 mmHg
